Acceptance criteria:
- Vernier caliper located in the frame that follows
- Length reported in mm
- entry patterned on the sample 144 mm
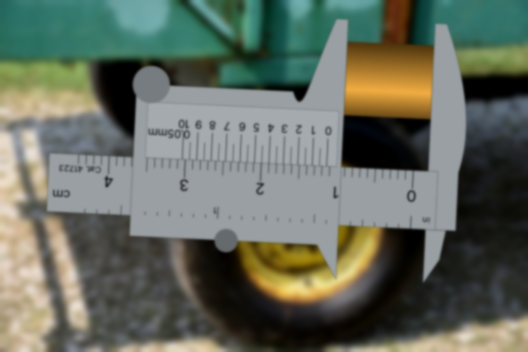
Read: 11.4 mm
